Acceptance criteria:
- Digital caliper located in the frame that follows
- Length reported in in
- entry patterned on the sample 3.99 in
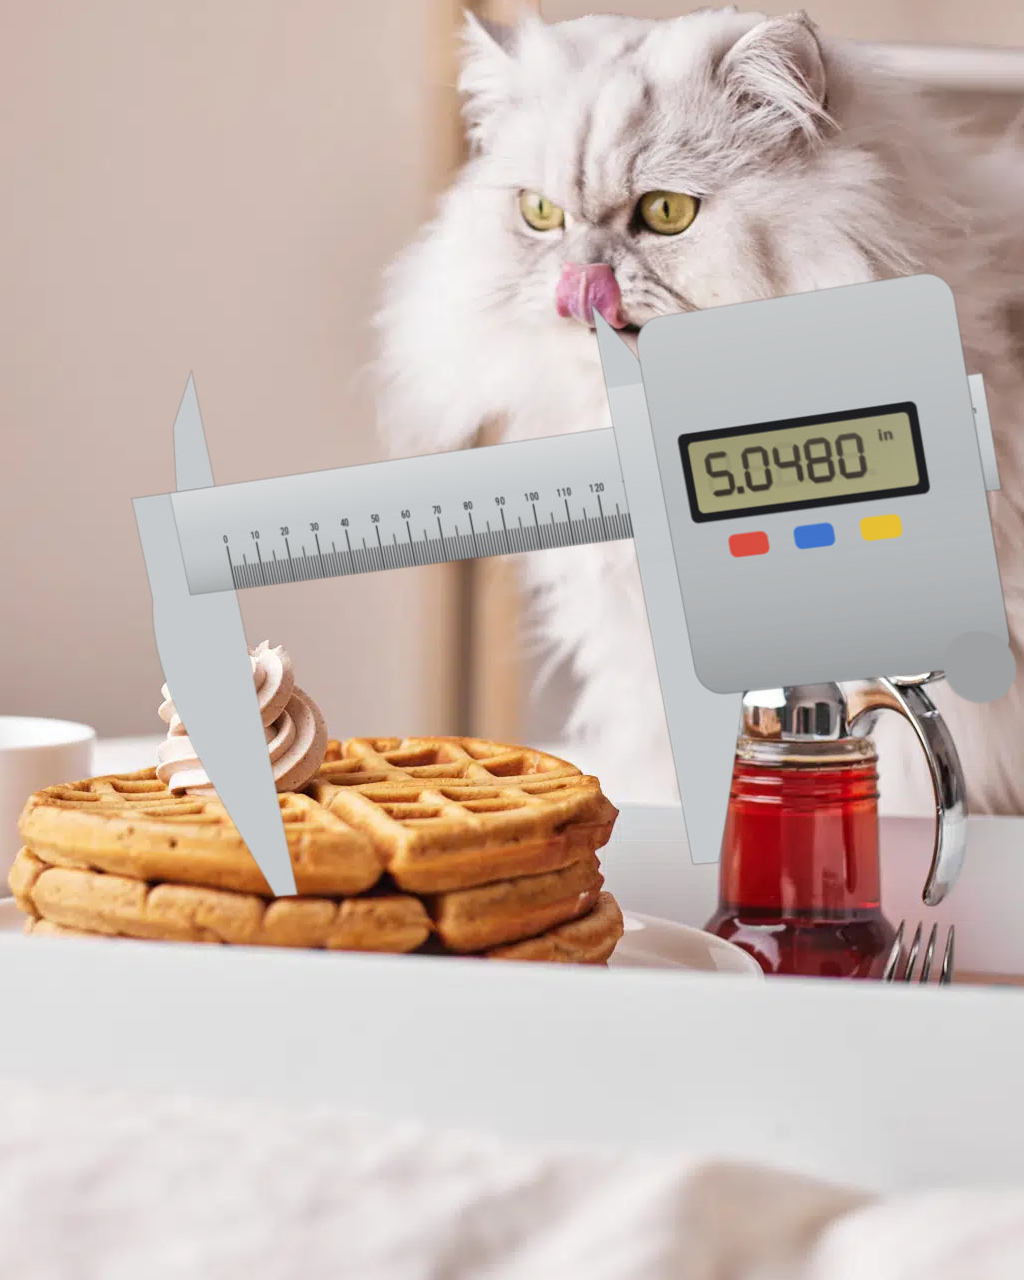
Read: 5.0480 in
